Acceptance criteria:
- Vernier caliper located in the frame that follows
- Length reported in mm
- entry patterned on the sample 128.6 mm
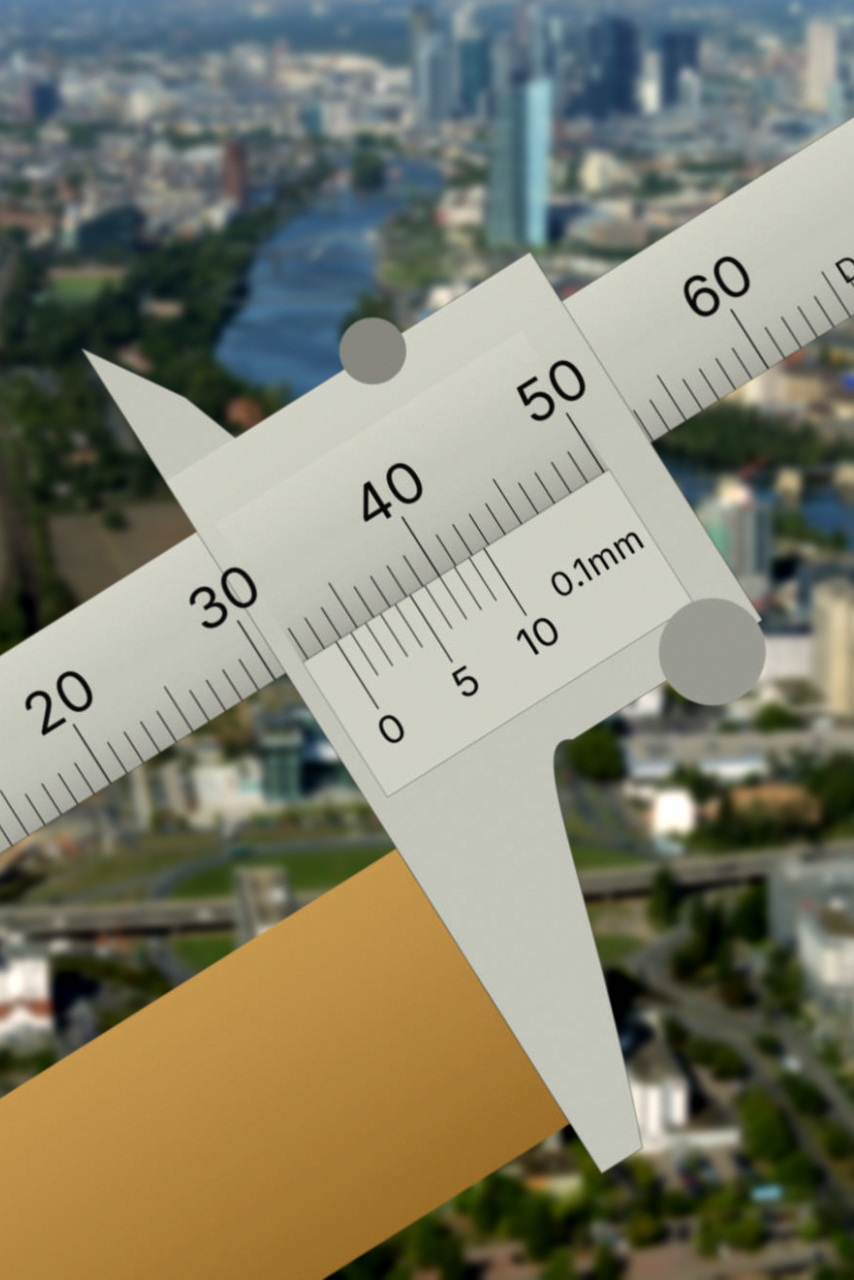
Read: 33.7 mm
